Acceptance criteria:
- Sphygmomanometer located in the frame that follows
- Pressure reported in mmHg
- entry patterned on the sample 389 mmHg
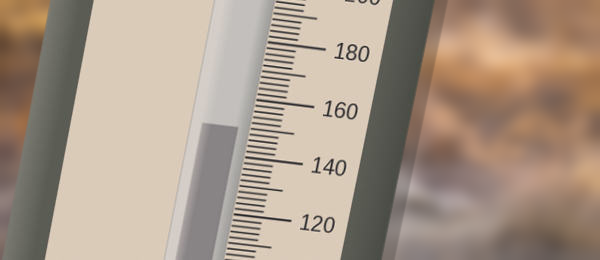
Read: 150 mmHg
